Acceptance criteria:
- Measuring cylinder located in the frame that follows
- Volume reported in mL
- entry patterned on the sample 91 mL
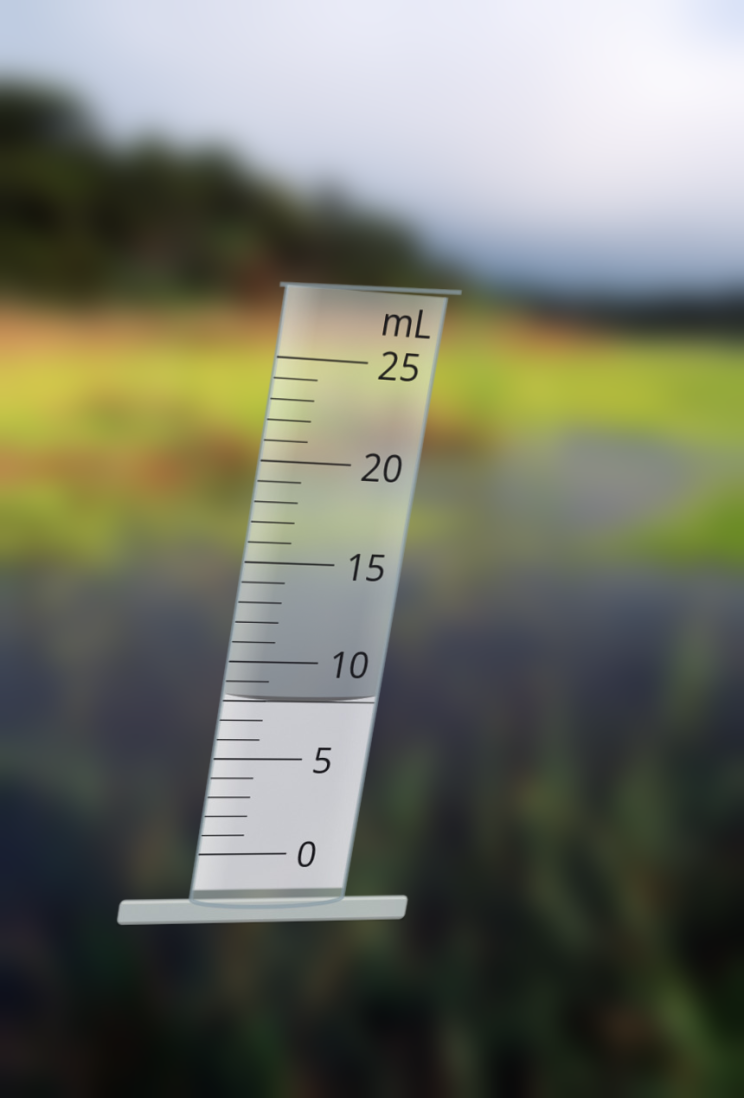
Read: 8 mL
